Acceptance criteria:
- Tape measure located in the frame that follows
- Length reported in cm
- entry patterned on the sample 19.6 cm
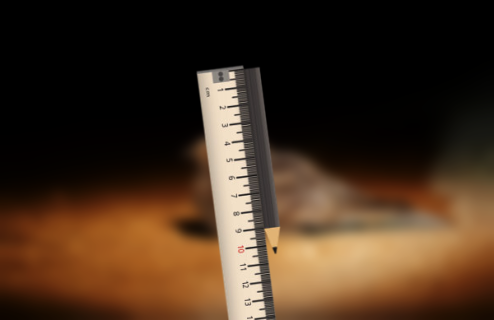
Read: 10.5 cm
